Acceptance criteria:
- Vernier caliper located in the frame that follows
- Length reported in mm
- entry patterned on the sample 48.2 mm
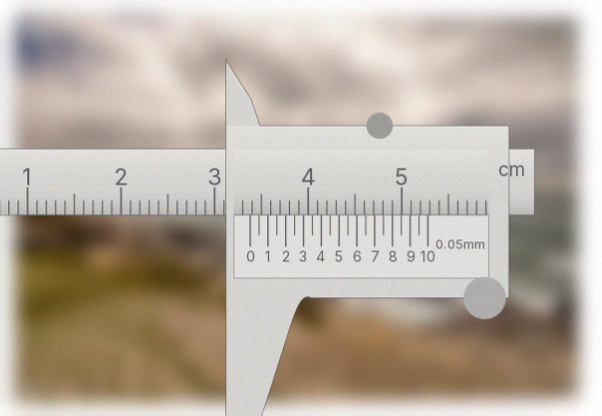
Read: 33.8 mm
